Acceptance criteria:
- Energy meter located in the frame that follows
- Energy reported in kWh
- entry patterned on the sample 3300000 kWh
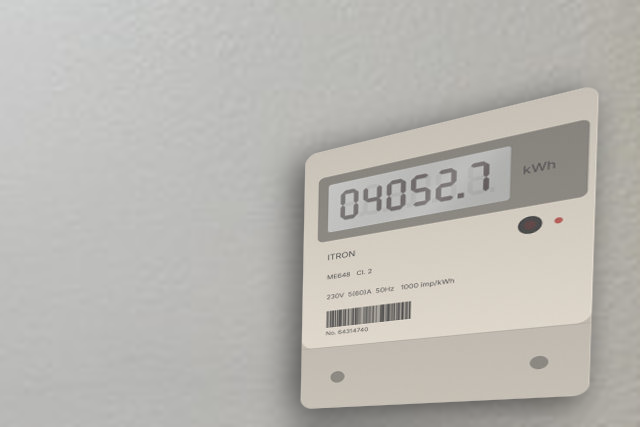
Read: 4052.7 kWh
